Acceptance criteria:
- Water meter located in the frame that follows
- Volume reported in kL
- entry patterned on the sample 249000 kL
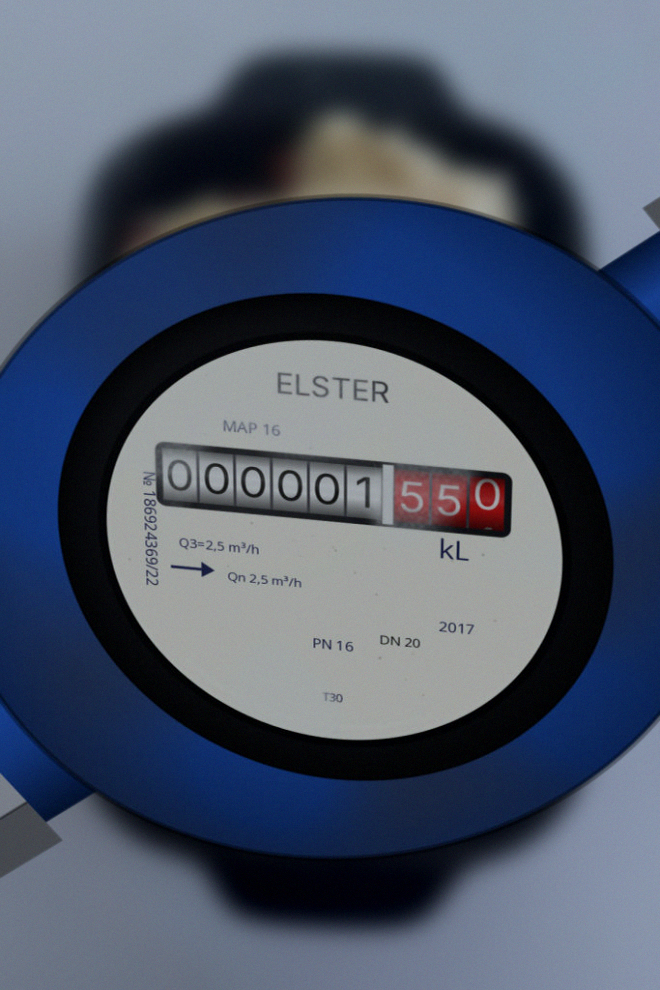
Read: 1.550 kL
